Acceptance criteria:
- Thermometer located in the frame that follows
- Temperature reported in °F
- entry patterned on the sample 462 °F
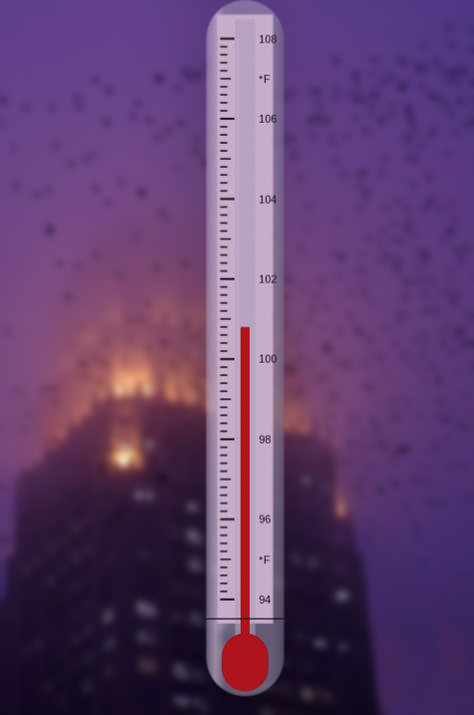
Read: 100.8 °F
